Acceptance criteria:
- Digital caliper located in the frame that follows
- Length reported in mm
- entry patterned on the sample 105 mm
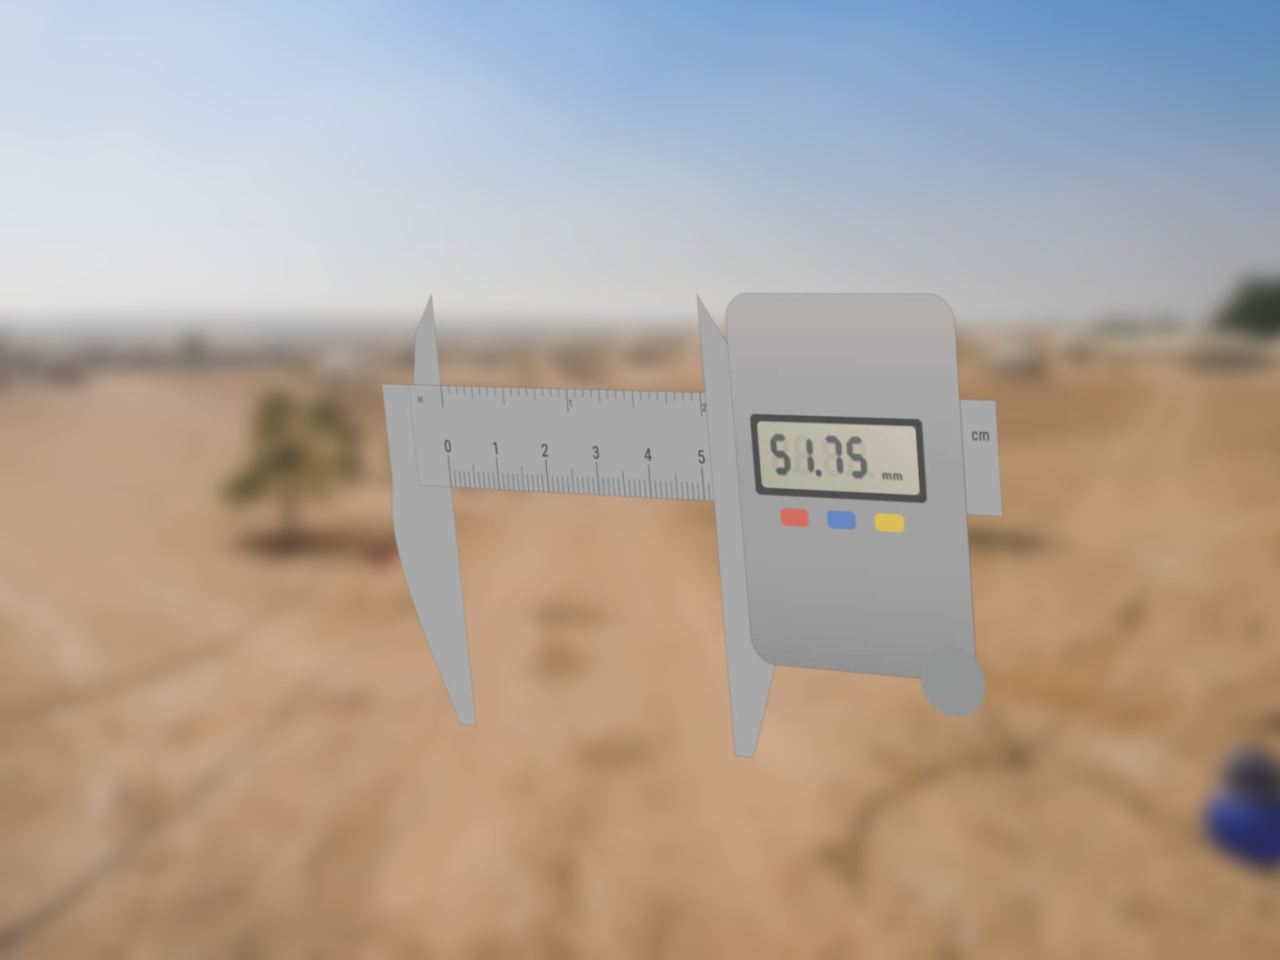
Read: 51.75 mm
